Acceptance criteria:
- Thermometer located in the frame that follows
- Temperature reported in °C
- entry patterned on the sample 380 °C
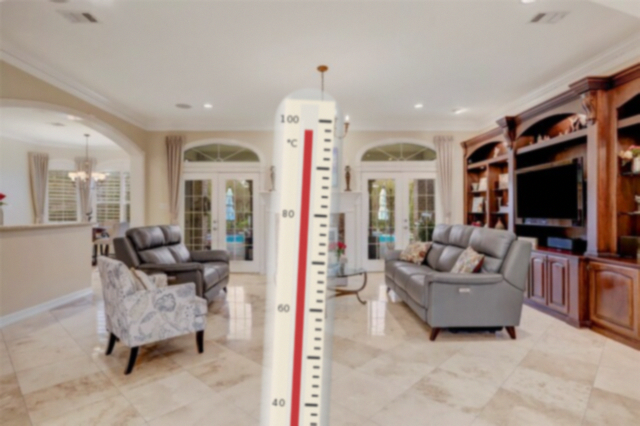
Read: 98 °C
